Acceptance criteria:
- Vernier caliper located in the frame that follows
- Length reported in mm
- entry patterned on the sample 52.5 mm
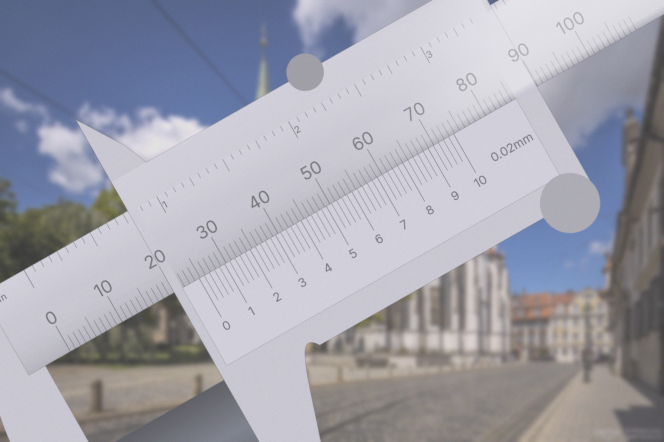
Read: 24.8 mm
